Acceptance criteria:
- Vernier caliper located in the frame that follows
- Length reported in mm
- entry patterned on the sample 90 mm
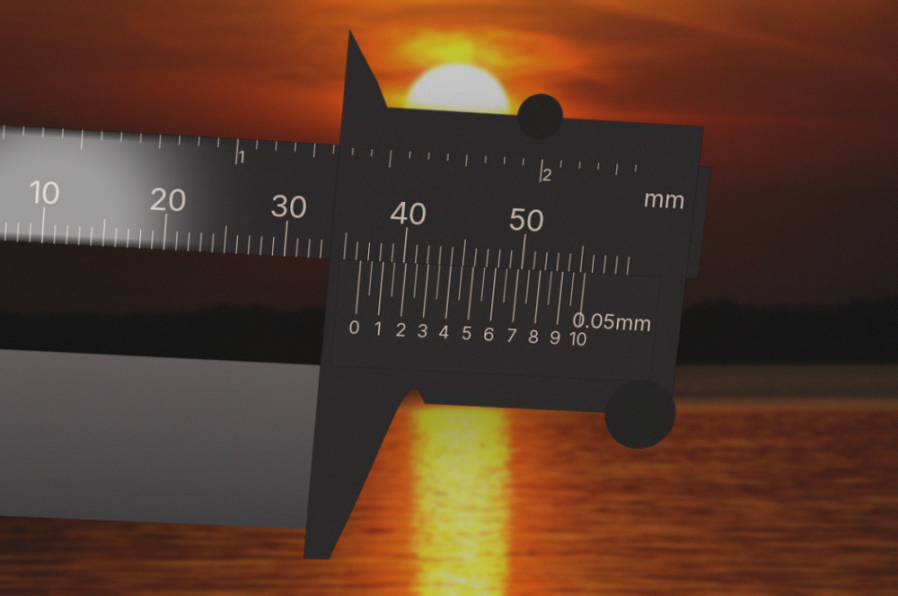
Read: 36.4 mm
